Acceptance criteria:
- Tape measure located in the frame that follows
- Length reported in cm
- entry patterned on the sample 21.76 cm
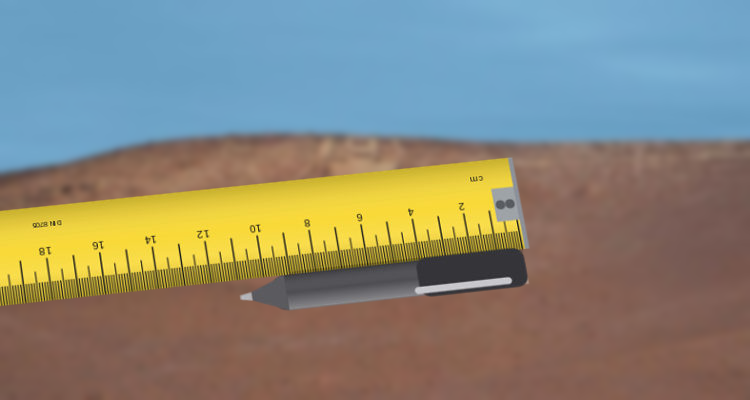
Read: 11 cm
